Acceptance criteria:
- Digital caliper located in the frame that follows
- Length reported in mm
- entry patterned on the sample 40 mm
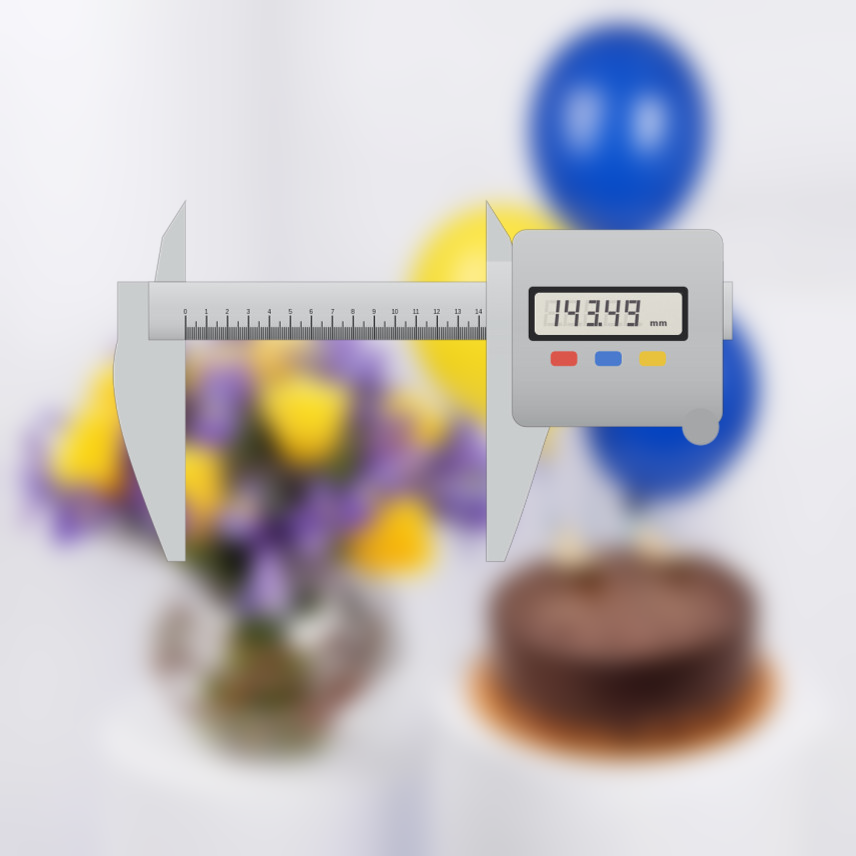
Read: 143.49 mm
